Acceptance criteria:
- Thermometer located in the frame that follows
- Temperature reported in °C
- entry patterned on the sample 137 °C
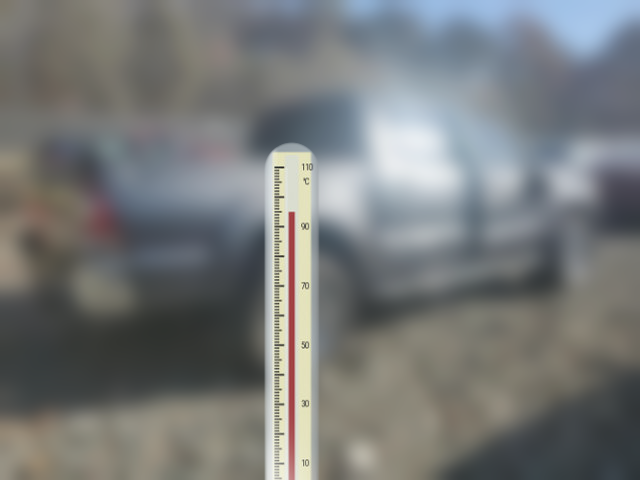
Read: 95 °C
